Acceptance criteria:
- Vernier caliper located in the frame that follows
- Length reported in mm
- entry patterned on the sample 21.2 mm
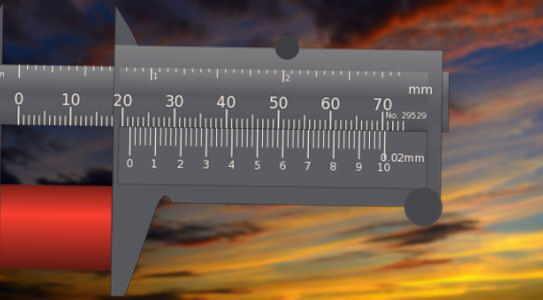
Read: 21.5 mm
